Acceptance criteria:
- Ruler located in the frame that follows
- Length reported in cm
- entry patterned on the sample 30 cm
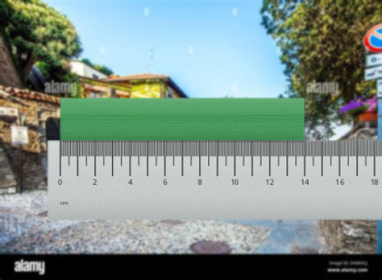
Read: 14 cm
